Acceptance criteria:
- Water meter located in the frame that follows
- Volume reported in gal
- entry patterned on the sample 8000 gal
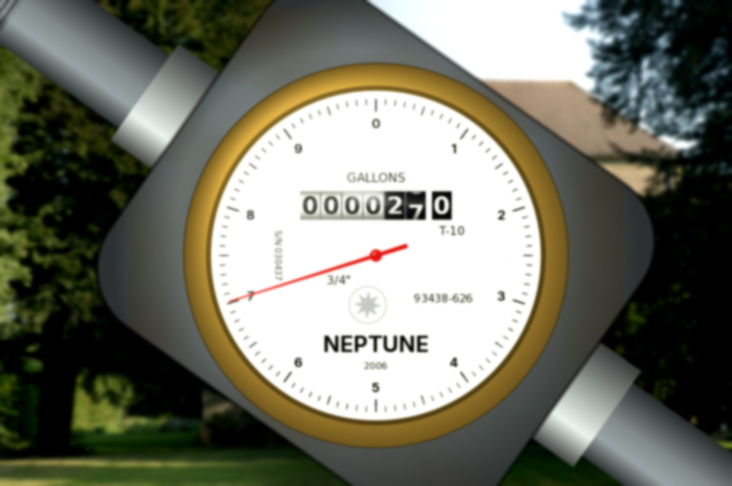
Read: 267.0 gal
